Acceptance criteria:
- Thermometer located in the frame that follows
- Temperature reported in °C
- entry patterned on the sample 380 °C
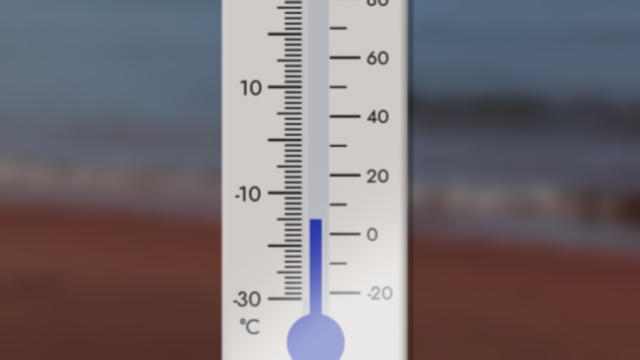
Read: -15 °C
